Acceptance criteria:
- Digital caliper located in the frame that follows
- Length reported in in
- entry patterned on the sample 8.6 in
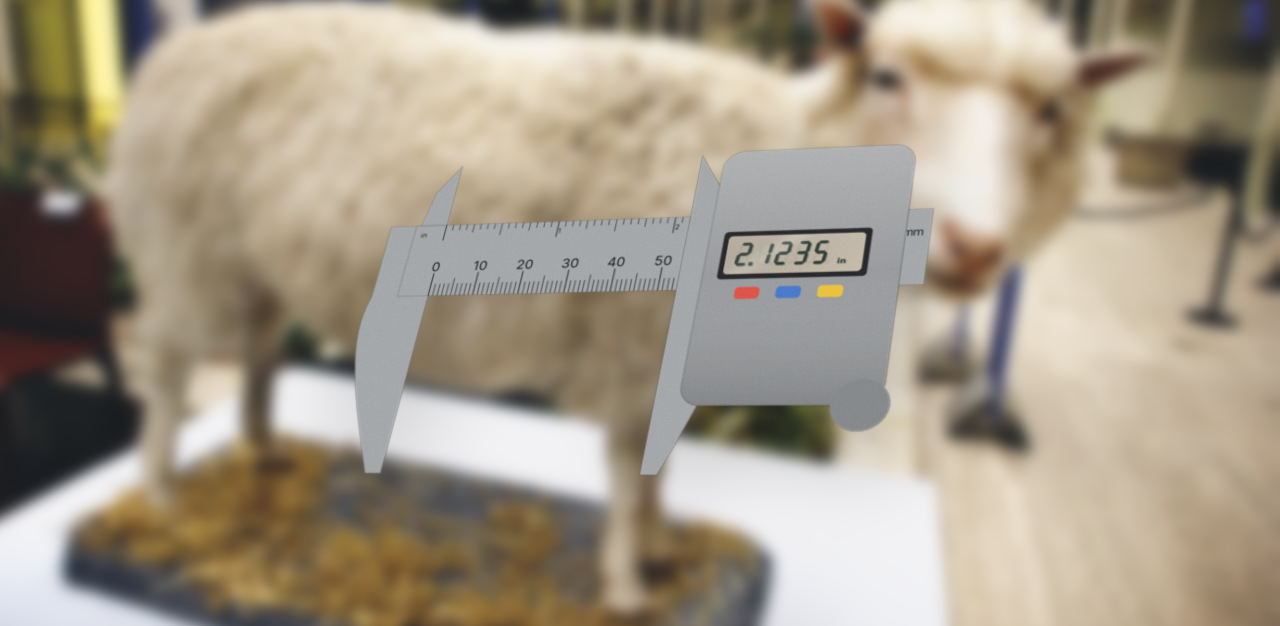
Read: 2.1235 in
